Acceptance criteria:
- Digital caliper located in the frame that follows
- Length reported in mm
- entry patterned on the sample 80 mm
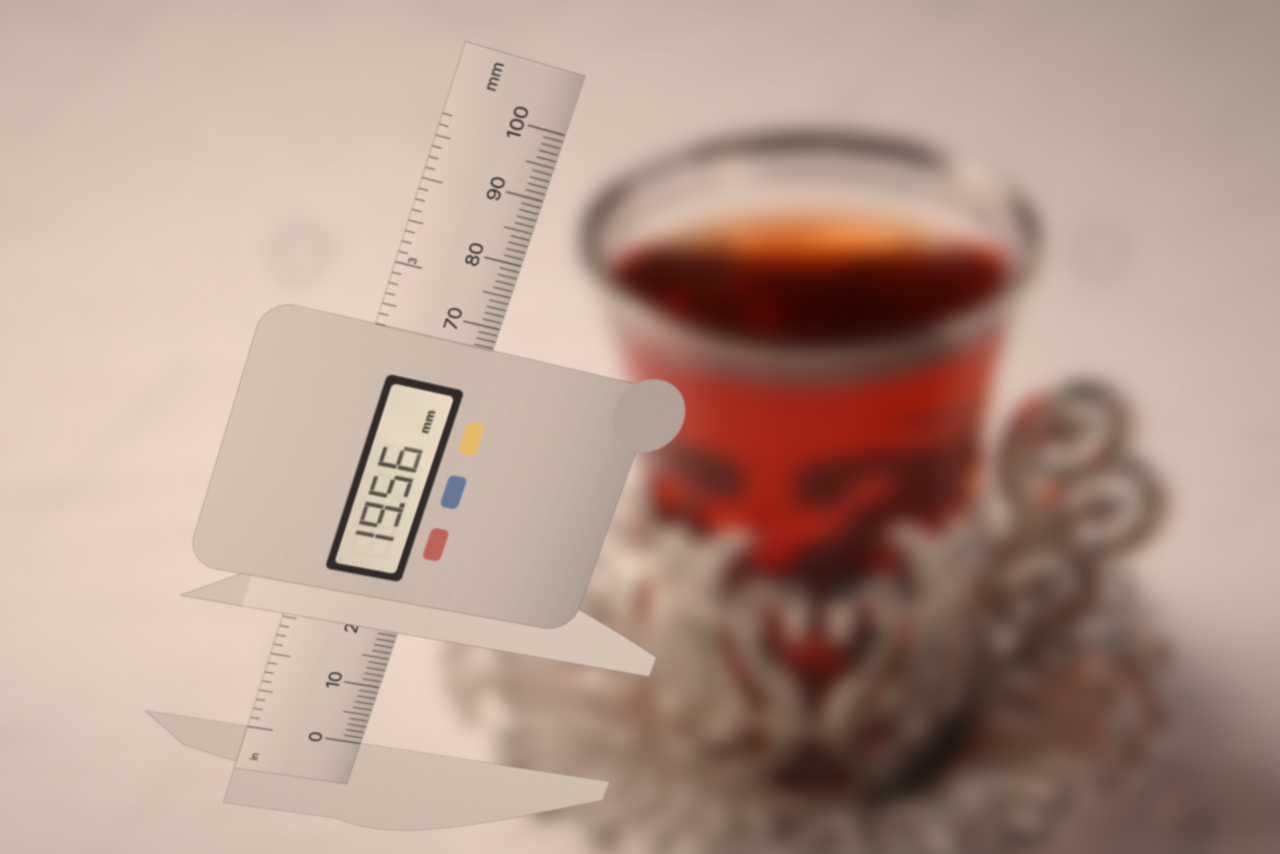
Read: 19.56 mm
